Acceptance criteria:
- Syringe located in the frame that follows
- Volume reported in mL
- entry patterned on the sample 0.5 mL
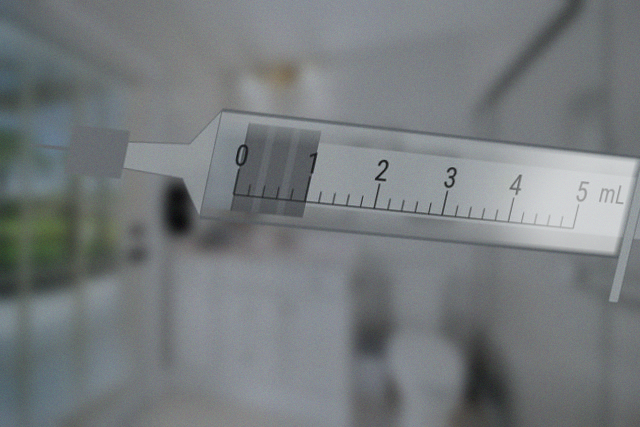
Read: 0 mL
